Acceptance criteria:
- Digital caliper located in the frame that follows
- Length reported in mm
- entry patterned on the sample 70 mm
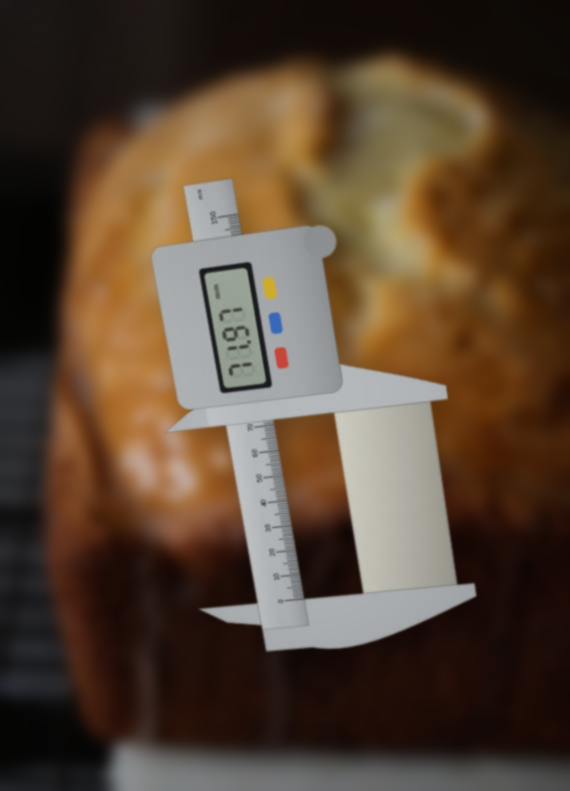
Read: 71.97 mm
